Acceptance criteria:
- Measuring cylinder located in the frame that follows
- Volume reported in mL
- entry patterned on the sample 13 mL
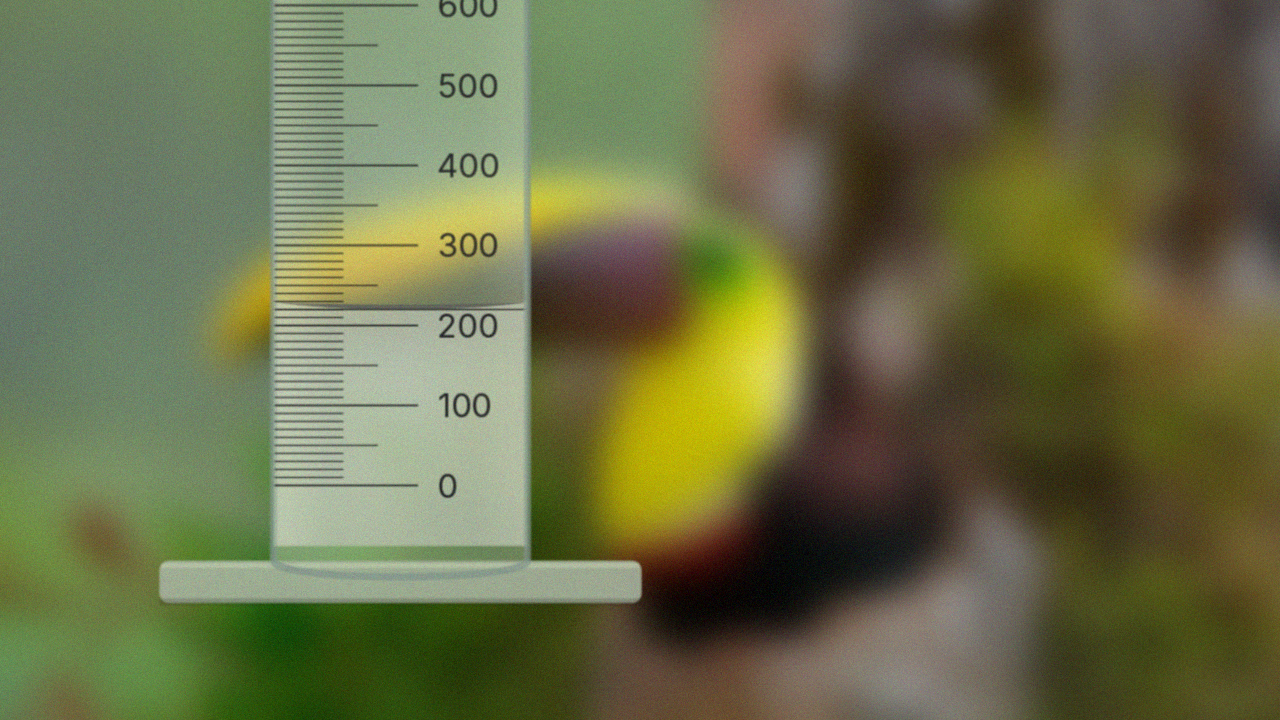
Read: 220 mL
